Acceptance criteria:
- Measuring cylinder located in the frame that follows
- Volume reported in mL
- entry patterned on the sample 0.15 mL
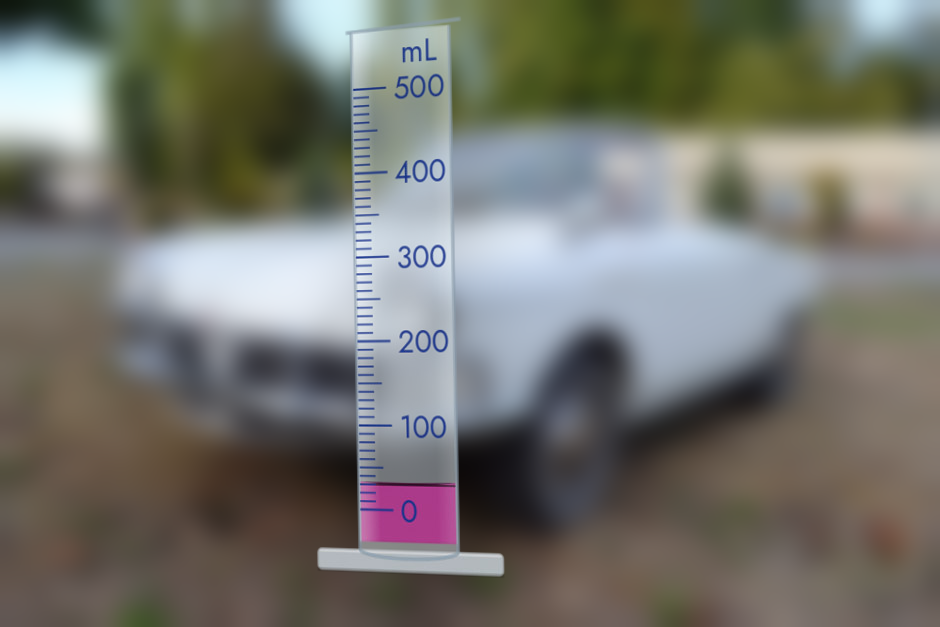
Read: 30 mL
